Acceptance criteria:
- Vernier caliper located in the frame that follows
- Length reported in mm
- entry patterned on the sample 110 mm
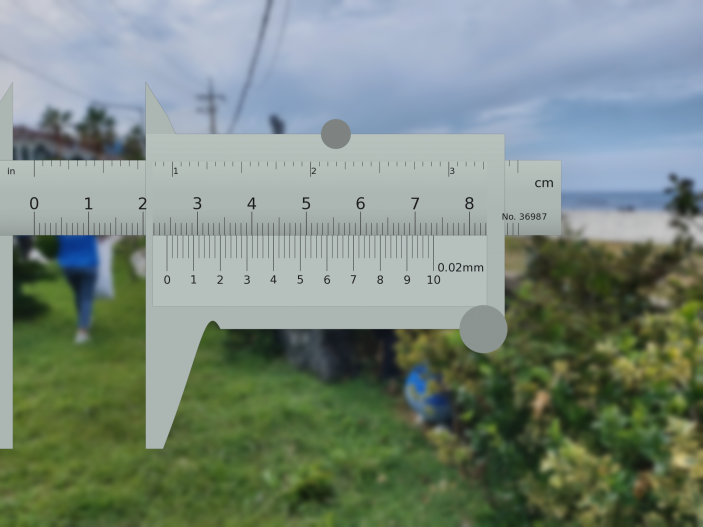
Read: 24.4 mm
